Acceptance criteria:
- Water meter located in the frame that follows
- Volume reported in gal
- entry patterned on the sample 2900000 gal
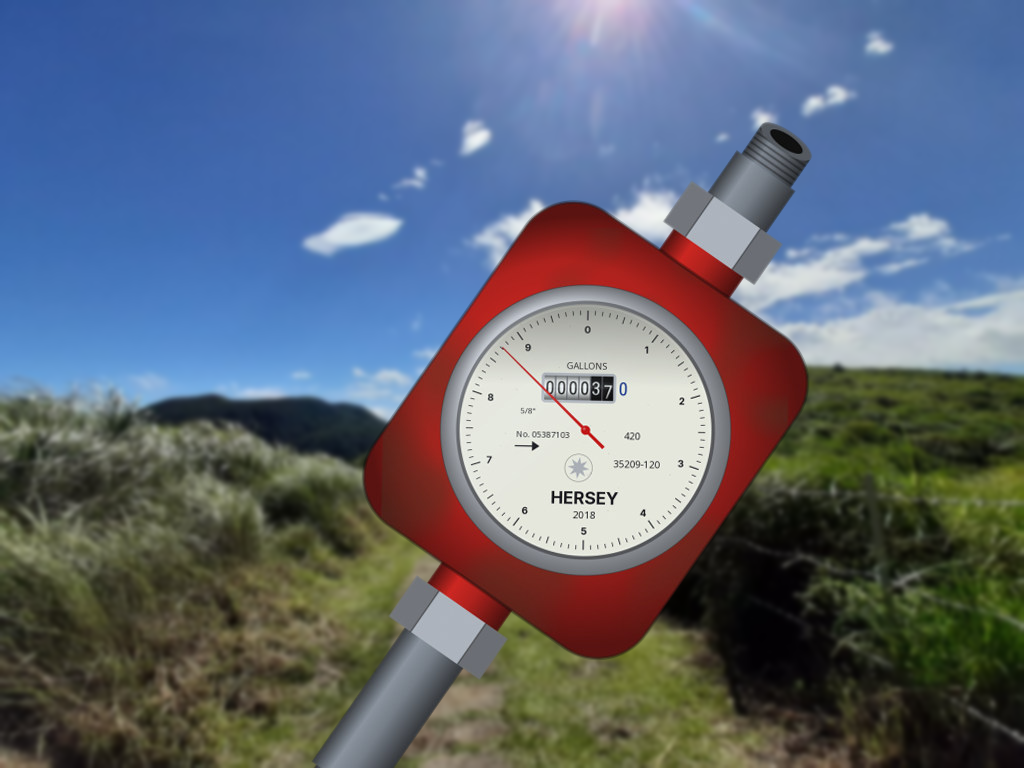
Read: 368.7 gal
